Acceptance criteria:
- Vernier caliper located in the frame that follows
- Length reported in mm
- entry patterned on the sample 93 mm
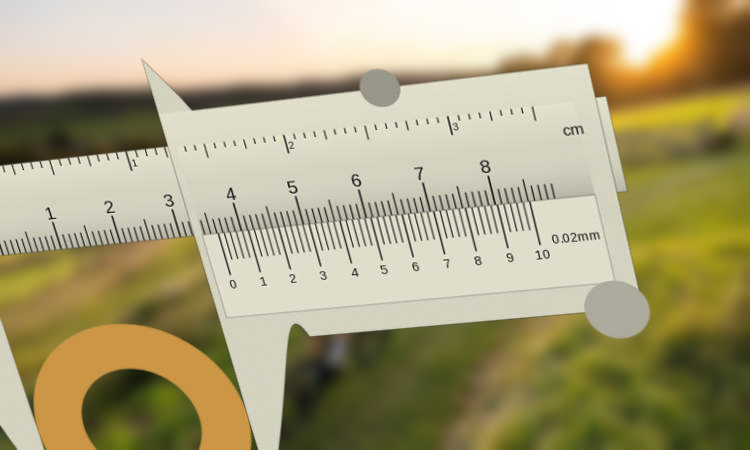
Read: 36.2 mm
